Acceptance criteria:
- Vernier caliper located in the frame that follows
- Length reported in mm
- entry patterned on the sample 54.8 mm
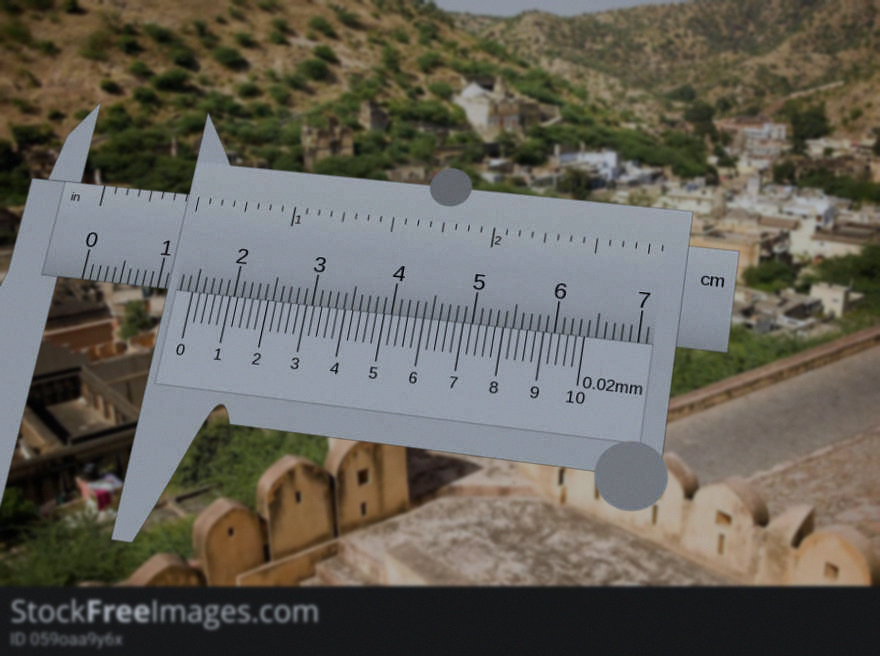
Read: 14.6 mm
